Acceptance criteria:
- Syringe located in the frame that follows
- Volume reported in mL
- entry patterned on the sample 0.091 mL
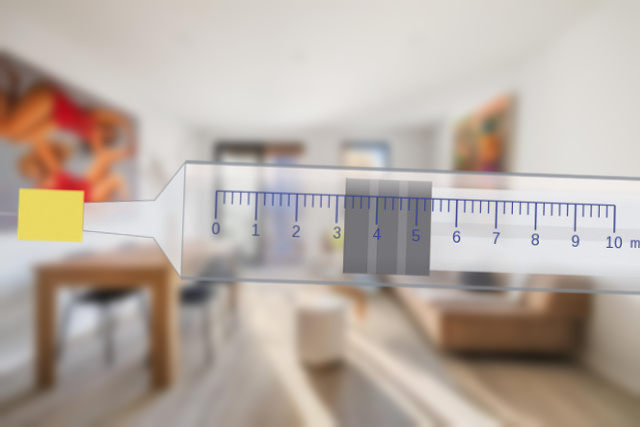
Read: 3.2 mL
